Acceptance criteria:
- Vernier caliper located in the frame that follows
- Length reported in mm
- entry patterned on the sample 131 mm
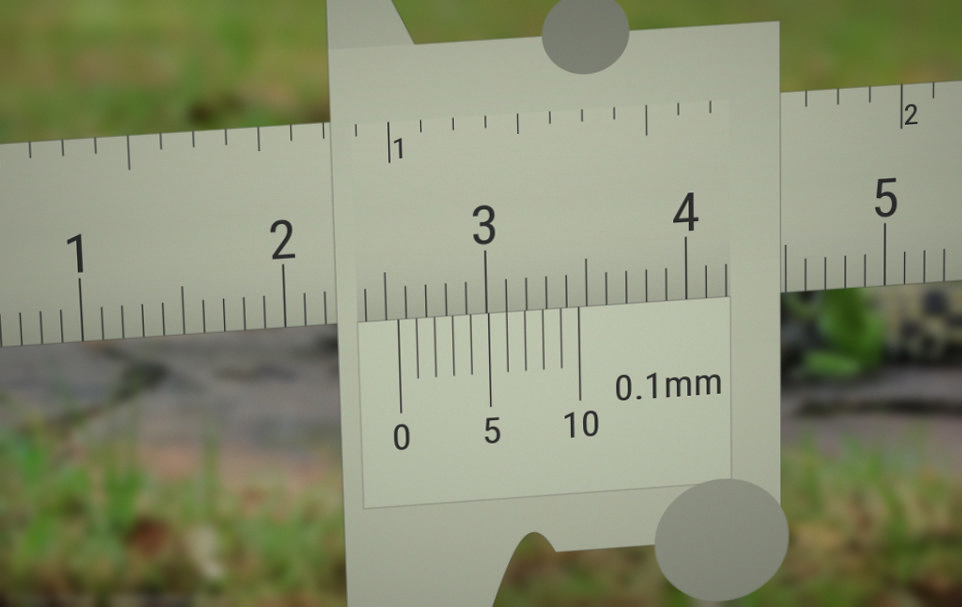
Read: 25.6 mm
